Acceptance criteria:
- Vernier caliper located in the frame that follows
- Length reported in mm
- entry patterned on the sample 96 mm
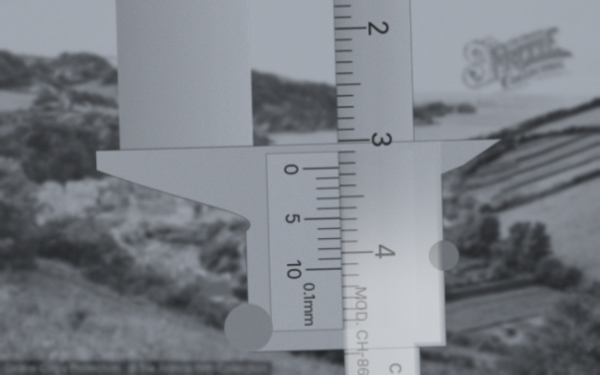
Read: 32.4 mm
